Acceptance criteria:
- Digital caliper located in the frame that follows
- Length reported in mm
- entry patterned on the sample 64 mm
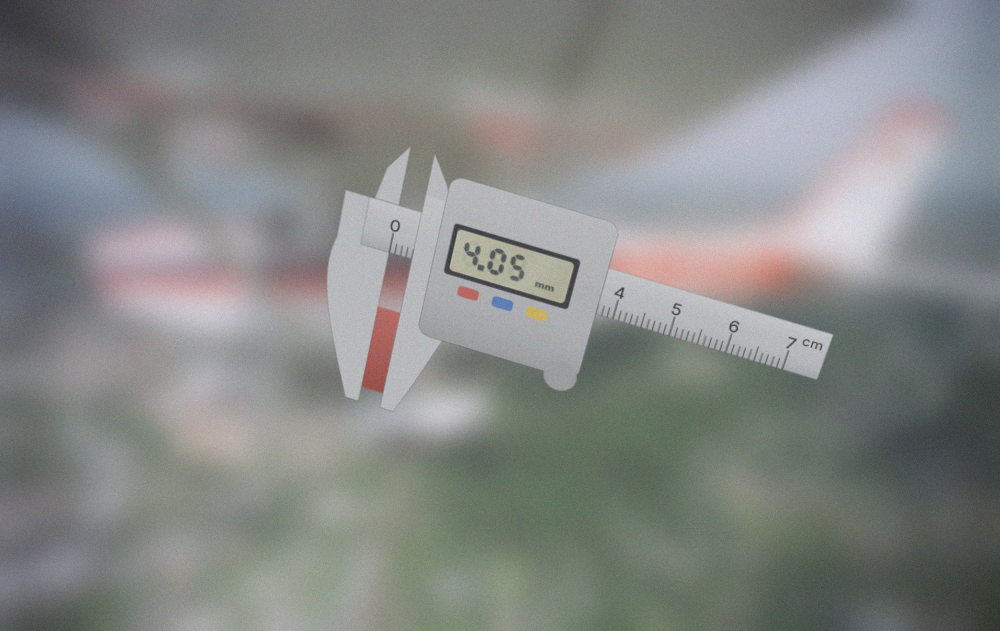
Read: 4.05 mm
